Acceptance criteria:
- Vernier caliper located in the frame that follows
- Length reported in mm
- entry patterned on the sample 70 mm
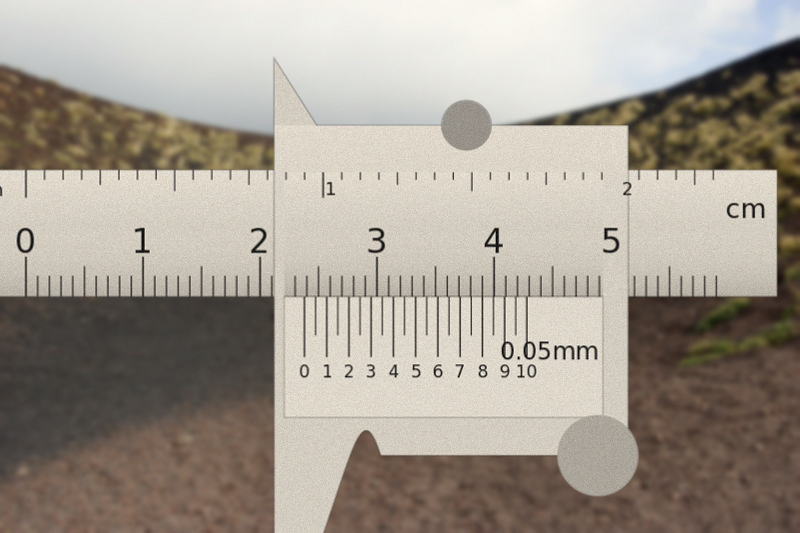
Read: 23.8 mm
